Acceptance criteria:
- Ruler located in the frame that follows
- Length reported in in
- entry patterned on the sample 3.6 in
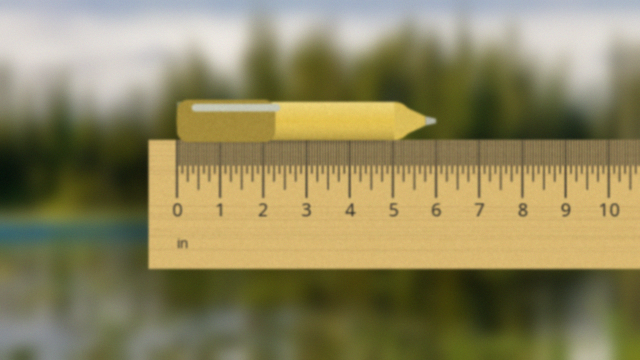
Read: 6 in
